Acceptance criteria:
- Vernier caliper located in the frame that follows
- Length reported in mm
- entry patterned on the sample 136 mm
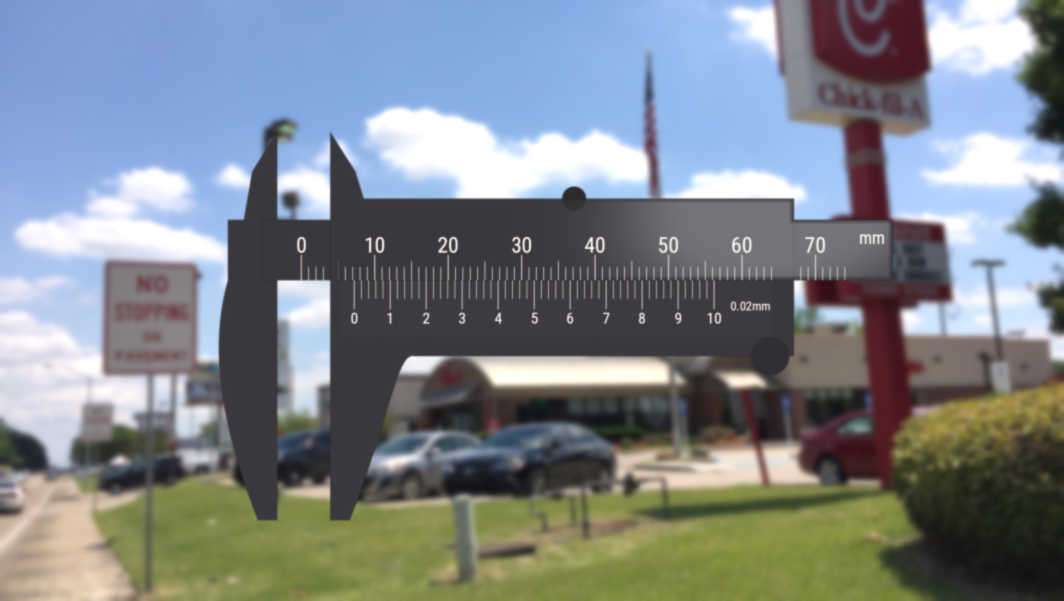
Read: 7.2 mm
